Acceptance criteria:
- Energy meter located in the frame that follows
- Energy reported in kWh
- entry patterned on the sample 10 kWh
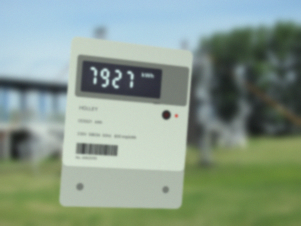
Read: 7927 kWh
